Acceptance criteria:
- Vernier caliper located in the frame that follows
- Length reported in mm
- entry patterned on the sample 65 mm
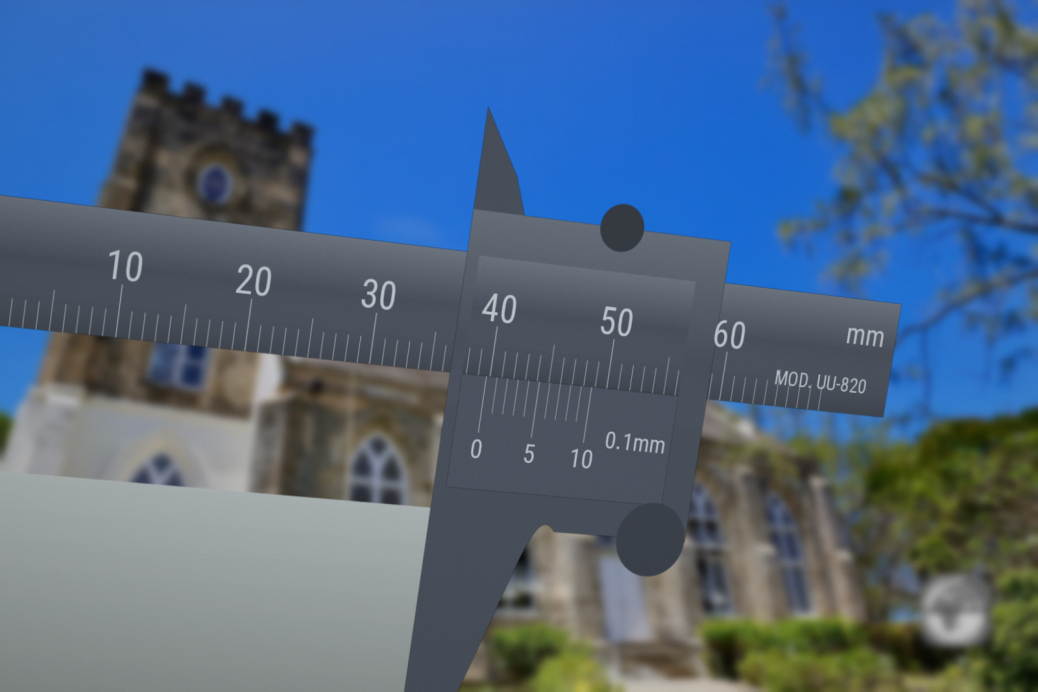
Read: 39.7 mm
